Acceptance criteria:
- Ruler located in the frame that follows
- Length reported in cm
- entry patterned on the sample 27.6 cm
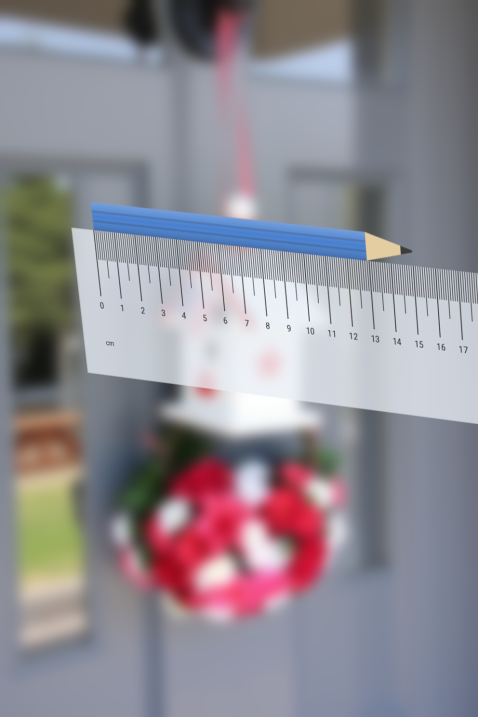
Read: 15 cm
